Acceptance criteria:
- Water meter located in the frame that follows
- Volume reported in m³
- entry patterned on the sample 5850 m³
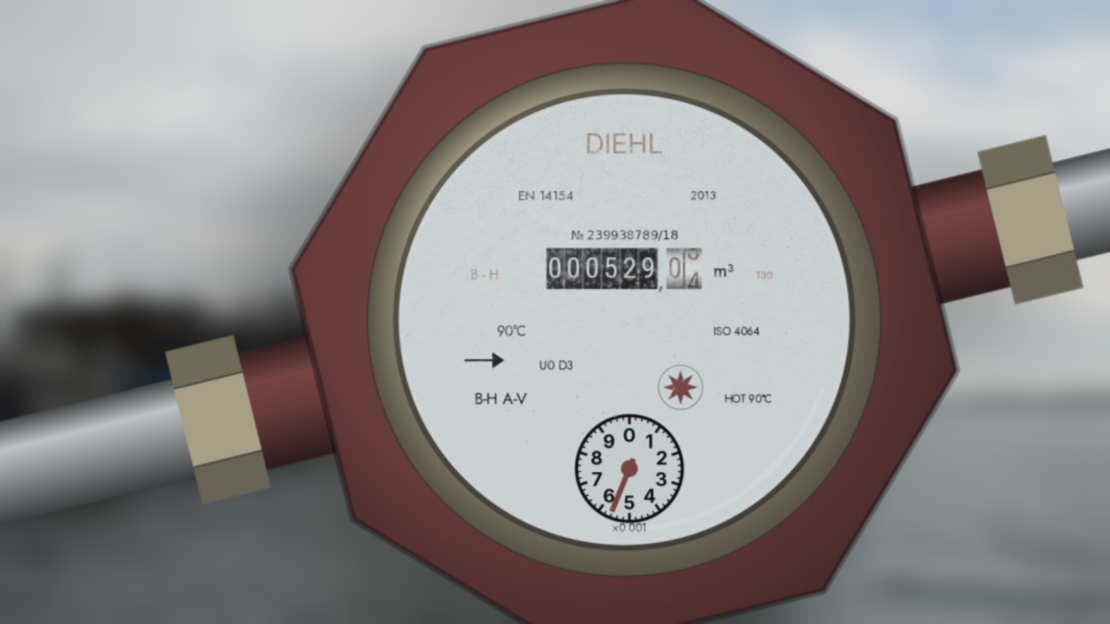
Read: 529.035 m³
